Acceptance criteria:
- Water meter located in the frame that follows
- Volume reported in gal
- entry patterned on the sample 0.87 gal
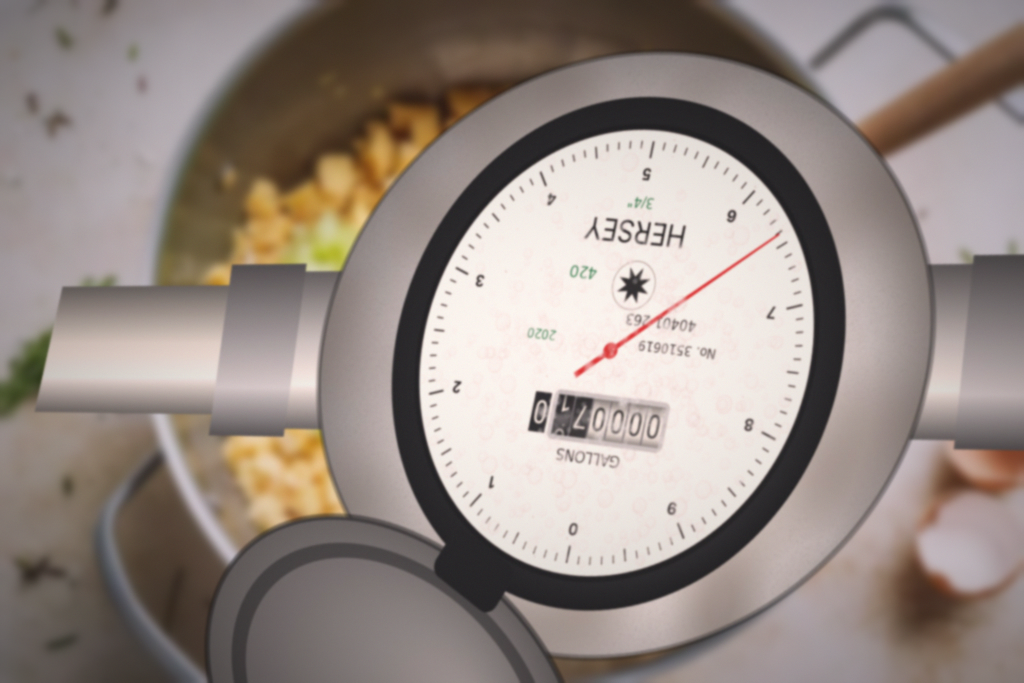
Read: 706.4 gal
